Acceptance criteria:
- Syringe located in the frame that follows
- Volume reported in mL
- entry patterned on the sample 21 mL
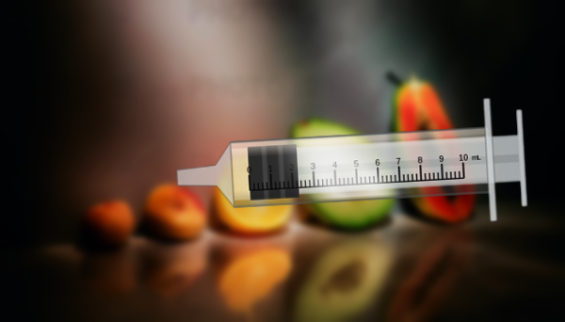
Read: 0 mL
